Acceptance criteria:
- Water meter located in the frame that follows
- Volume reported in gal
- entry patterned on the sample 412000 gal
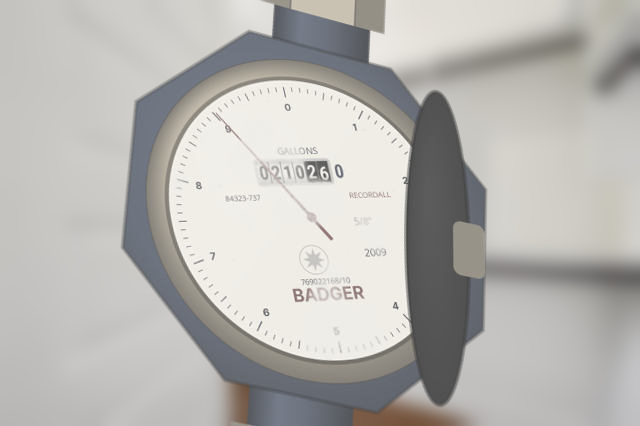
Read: 210259.0 gal
